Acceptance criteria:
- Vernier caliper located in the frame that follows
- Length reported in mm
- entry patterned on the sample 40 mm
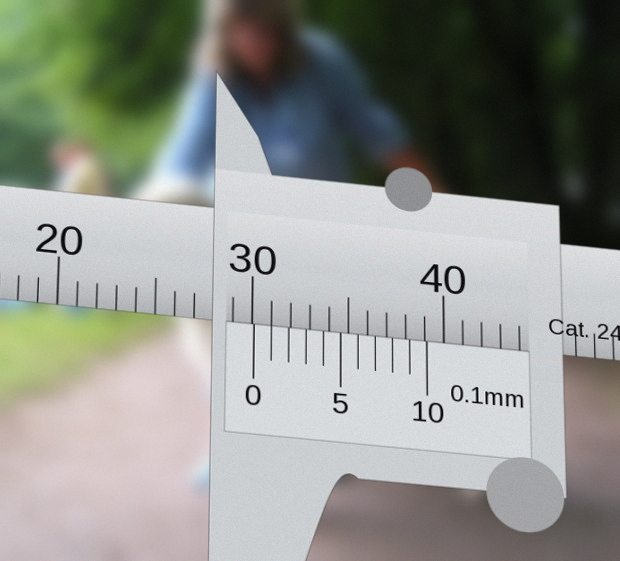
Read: 30.1 mm
